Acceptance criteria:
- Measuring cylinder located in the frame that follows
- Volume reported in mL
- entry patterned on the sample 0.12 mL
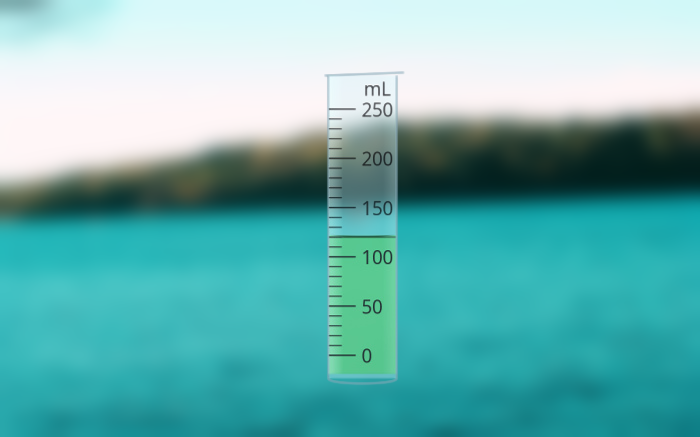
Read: 120 mL
